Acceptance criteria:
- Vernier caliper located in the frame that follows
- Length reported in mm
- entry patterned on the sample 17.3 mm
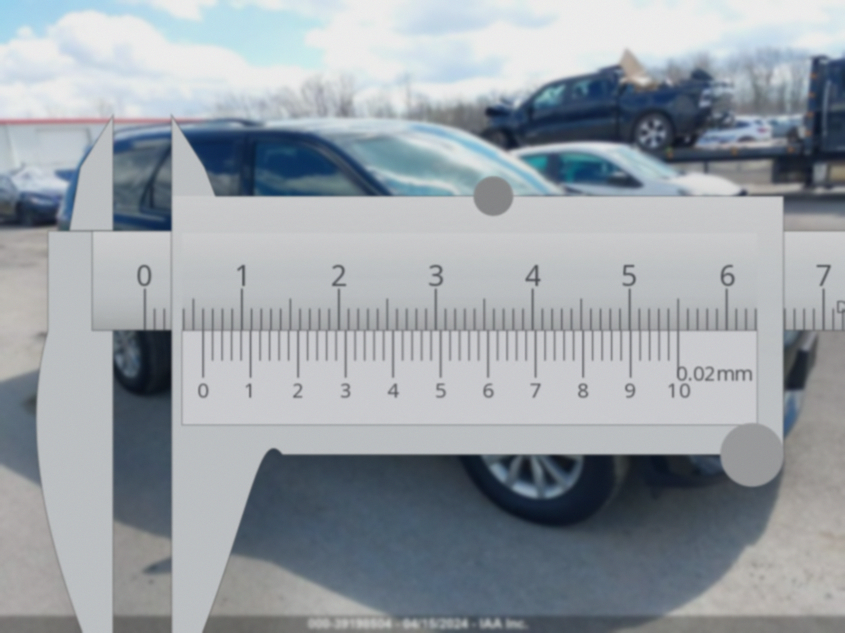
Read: 6.0 mm
